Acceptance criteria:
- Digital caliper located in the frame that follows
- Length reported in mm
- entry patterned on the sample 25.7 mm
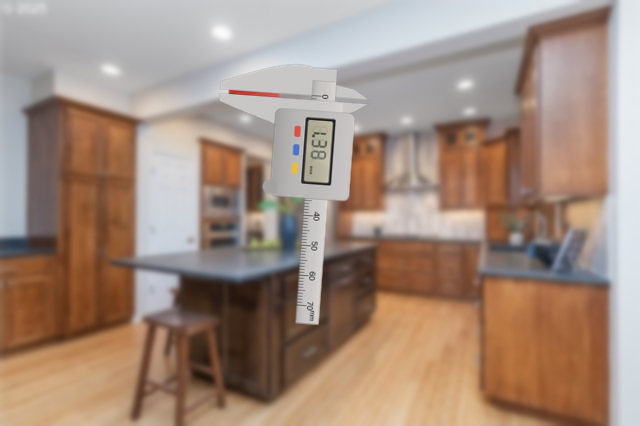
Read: 1.38 mm
